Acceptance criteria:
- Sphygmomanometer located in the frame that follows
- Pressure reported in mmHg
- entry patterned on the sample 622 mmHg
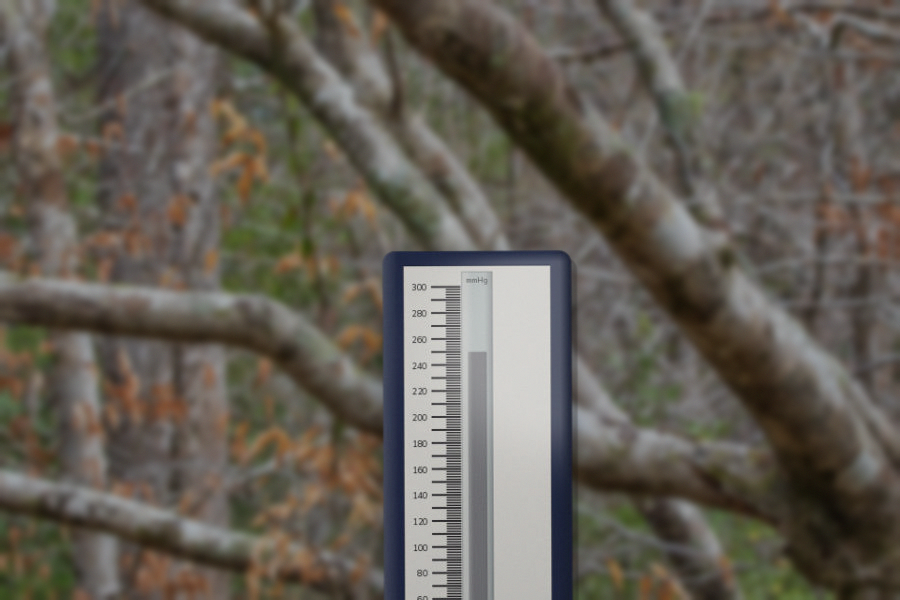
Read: 250 mmHg
